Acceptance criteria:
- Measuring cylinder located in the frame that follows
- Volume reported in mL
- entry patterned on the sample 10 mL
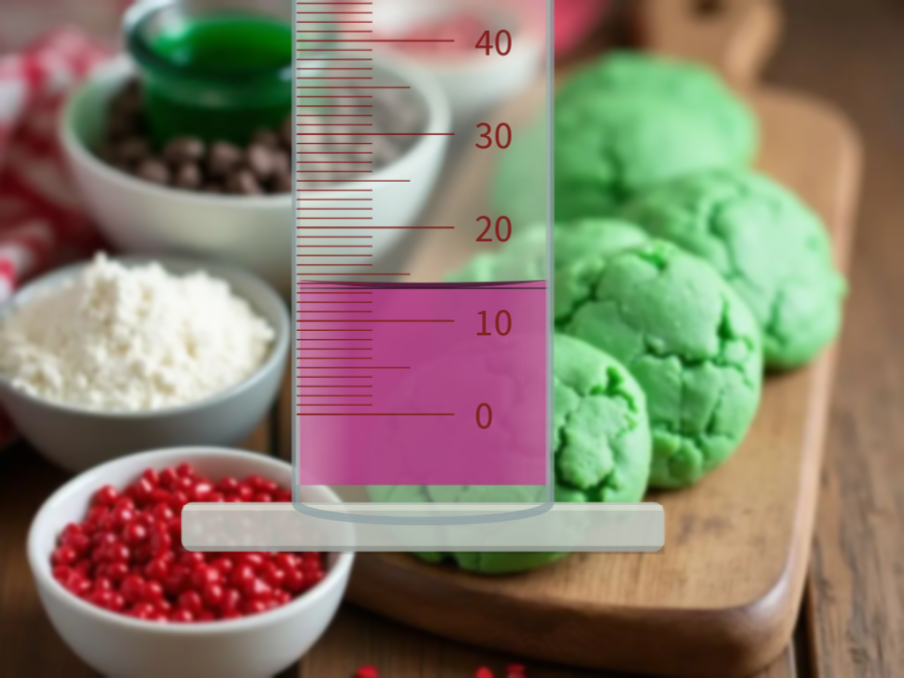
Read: 13.5 mL
